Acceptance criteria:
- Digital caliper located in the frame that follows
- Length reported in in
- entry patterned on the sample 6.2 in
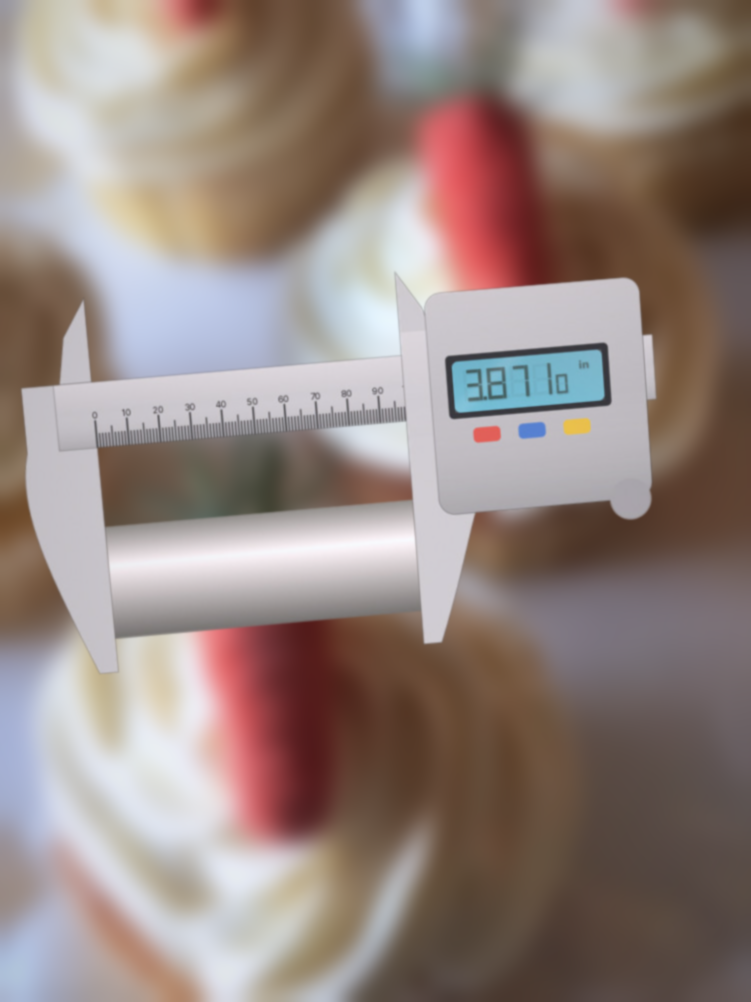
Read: 3.8710 in
